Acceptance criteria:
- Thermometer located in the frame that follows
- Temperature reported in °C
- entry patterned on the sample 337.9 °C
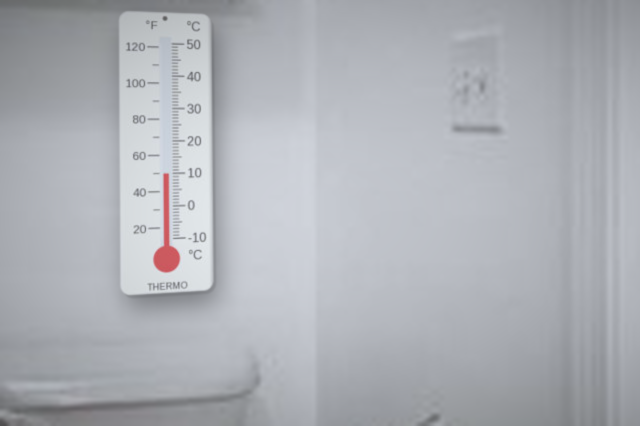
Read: 10 °C
